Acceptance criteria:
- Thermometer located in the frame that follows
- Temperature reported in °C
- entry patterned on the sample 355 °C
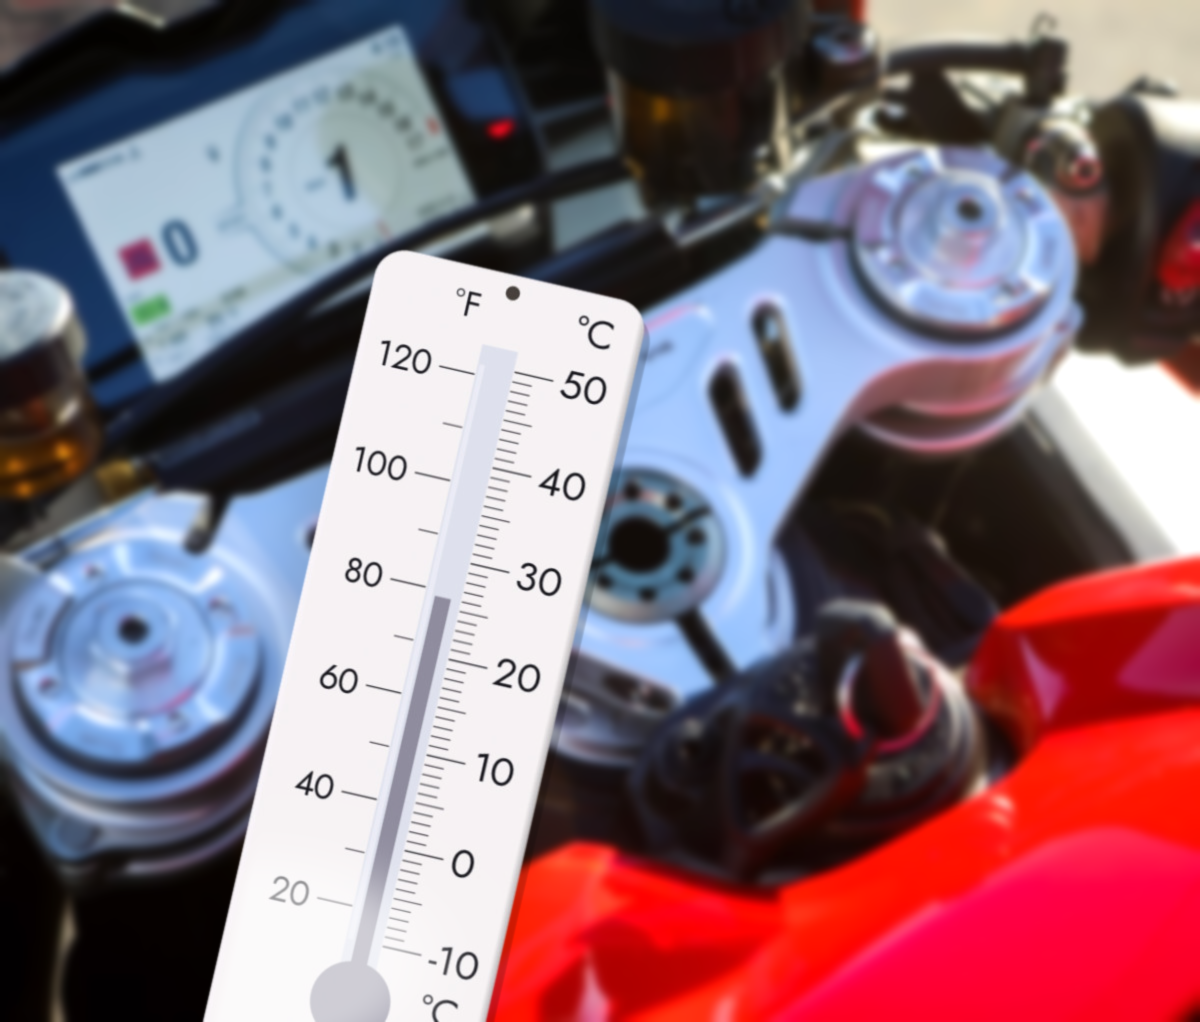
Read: 26 °C
